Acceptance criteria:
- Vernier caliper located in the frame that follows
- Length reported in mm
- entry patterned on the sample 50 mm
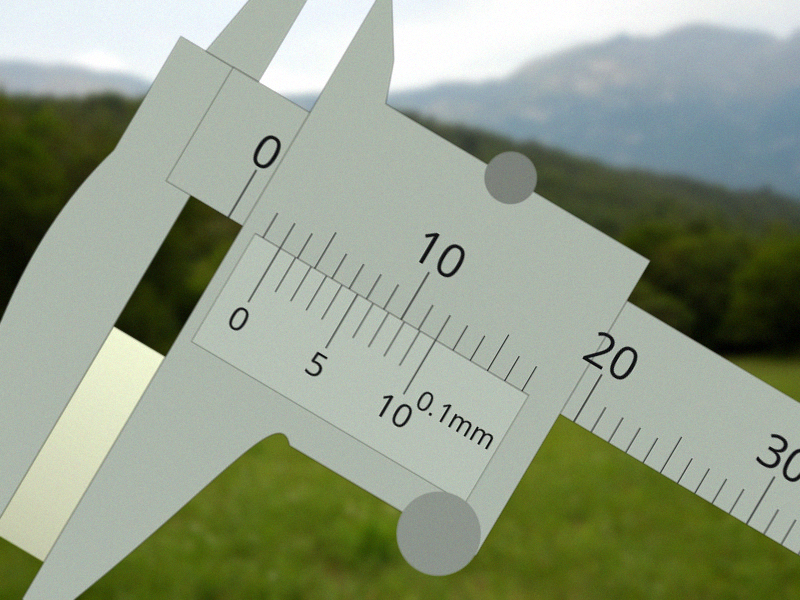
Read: 3.0 mm
